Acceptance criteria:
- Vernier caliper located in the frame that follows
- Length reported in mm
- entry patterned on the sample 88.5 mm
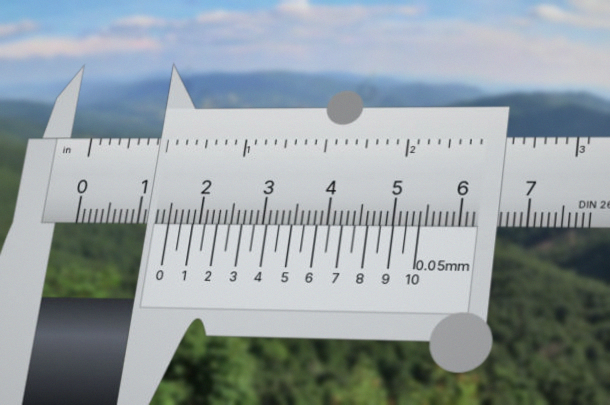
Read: 15.0 mm
